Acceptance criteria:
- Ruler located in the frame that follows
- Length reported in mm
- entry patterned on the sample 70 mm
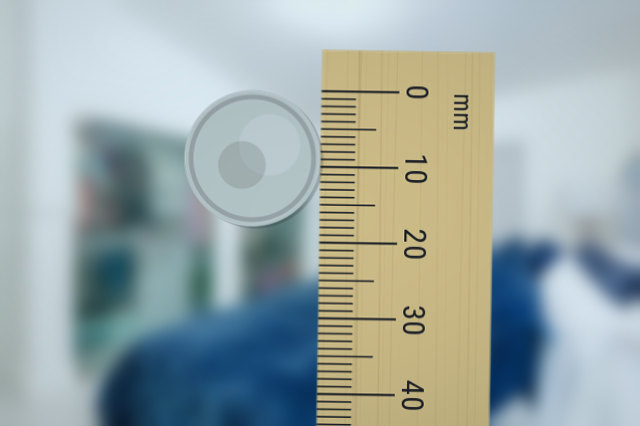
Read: 18 mm
